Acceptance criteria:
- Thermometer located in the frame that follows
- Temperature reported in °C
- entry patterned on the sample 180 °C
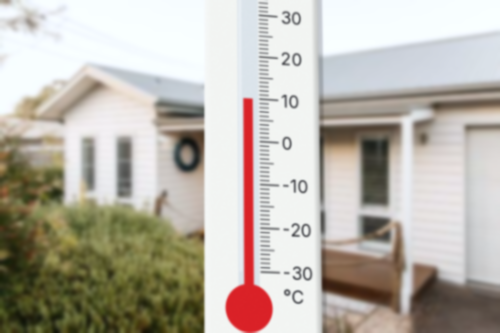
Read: 10 °C
